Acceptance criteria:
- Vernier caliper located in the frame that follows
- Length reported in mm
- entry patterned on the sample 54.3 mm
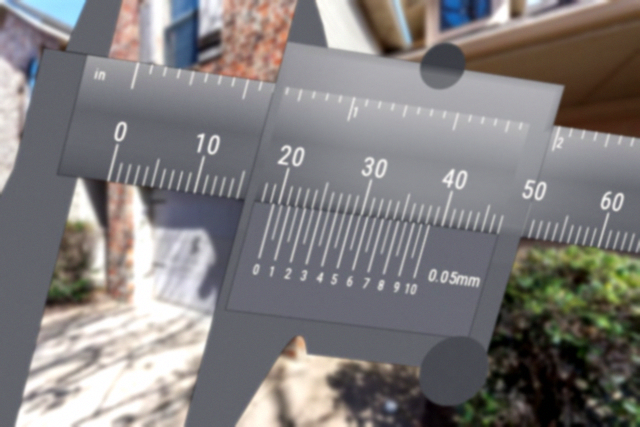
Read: 19.4 mm
